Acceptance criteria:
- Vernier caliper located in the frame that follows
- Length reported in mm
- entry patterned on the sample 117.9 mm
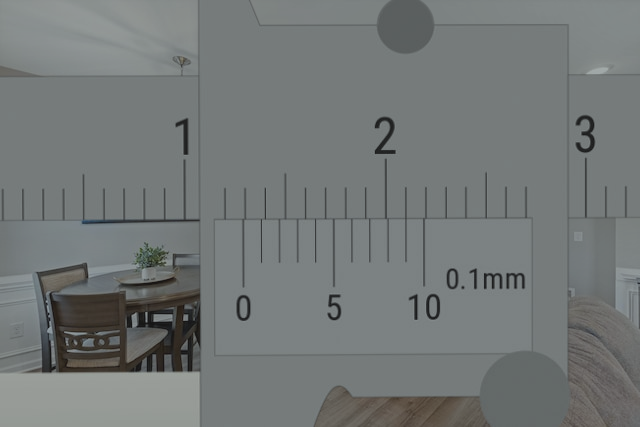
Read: 12.9 mm
